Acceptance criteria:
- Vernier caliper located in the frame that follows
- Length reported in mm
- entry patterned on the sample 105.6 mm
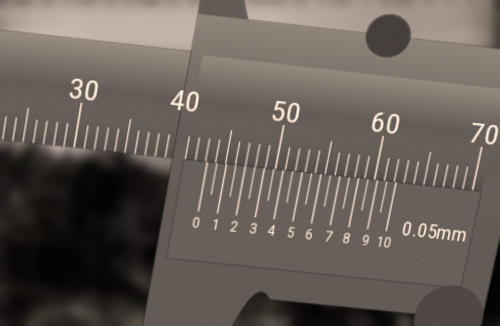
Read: 43.2 mm
